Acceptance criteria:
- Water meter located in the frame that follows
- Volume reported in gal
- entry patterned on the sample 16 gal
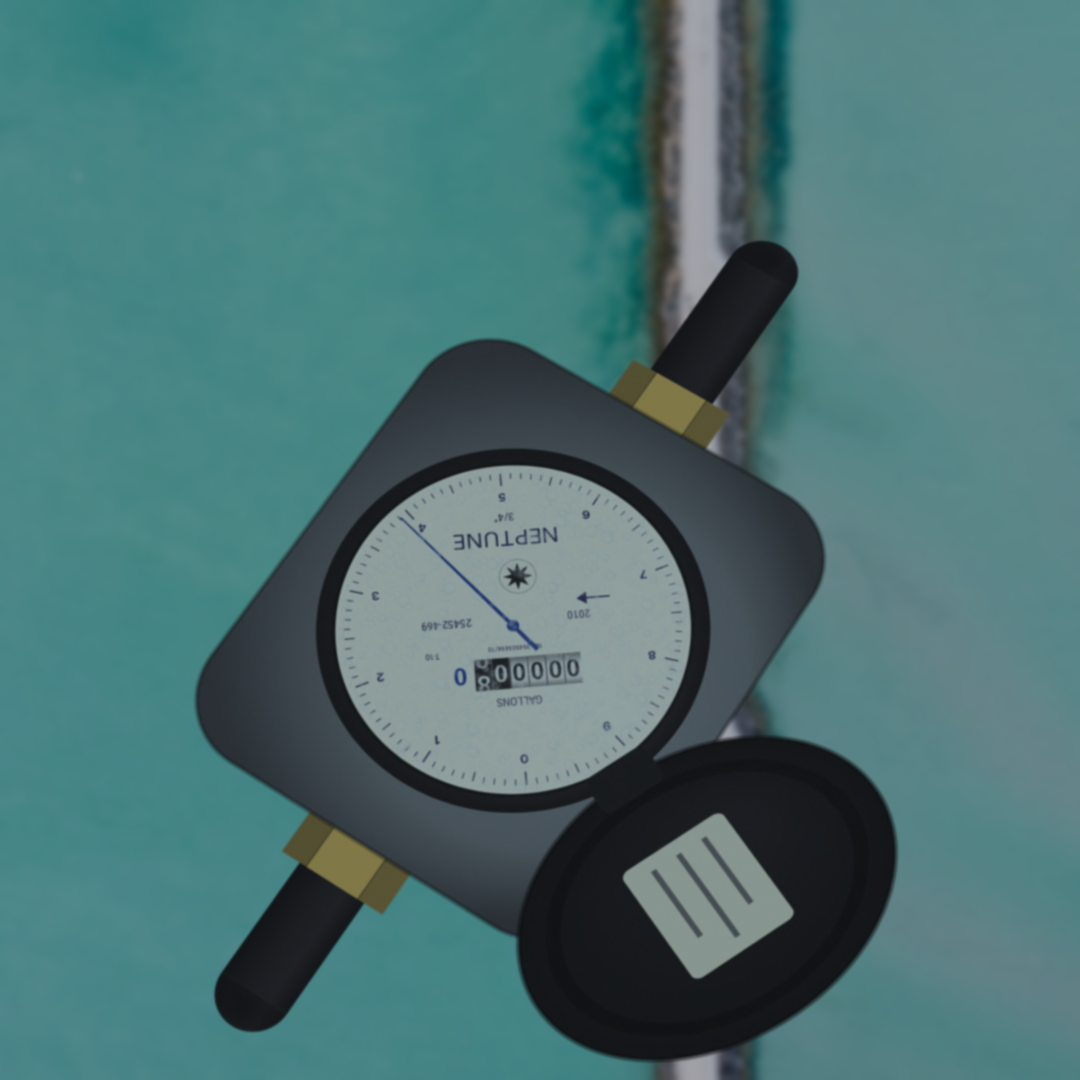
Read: 83.9 gal
